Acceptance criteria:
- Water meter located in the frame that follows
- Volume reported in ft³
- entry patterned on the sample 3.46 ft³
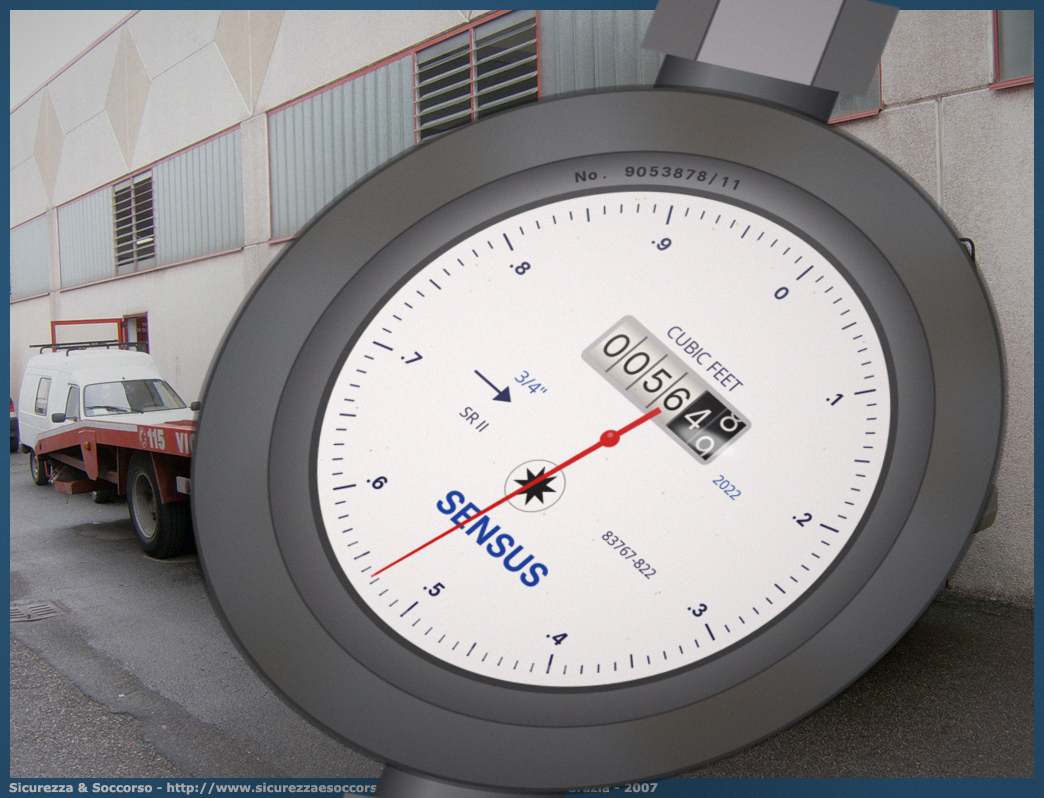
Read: 5648.53 ft³
